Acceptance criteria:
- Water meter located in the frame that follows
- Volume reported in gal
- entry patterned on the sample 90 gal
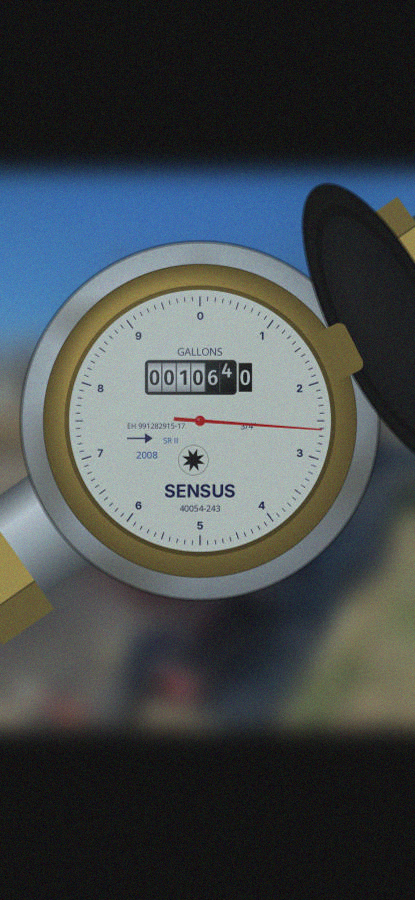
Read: 10642.6 gal
